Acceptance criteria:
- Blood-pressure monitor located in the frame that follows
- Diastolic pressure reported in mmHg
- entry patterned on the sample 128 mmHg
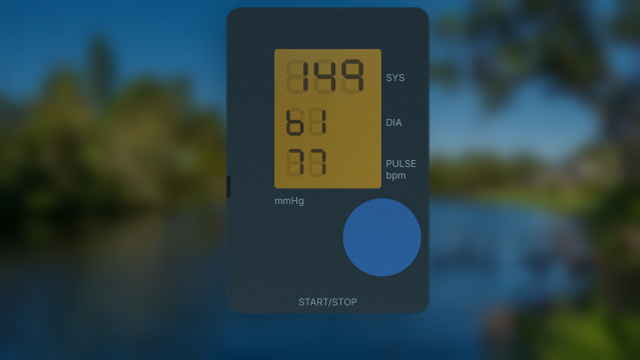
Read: 61 mmHg
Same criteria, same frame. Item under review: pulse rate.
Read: 77 bpm
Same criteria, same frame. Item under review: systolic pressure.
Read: 149 mmHg
